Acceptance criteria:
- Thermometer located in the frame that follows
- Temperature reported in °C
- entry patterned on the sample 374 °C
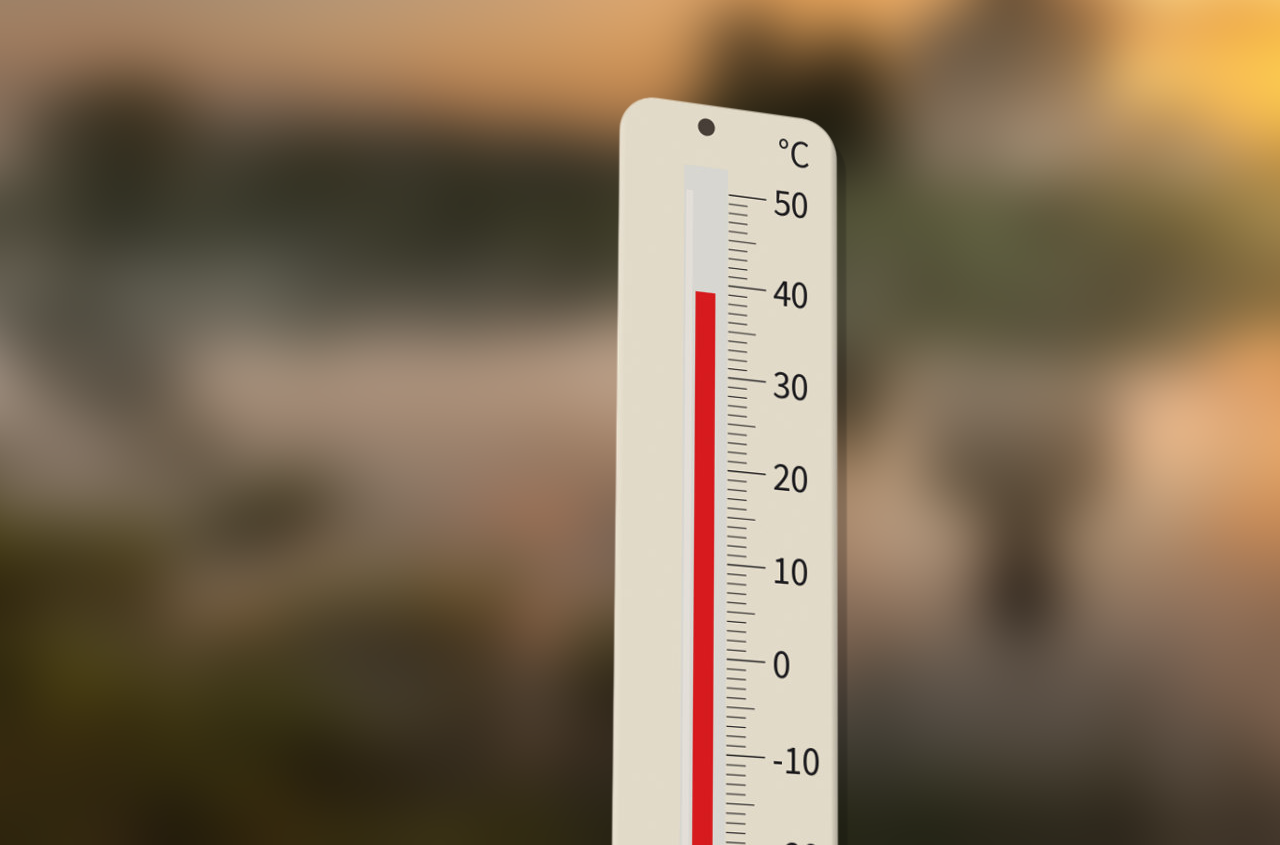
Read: 39 °C
